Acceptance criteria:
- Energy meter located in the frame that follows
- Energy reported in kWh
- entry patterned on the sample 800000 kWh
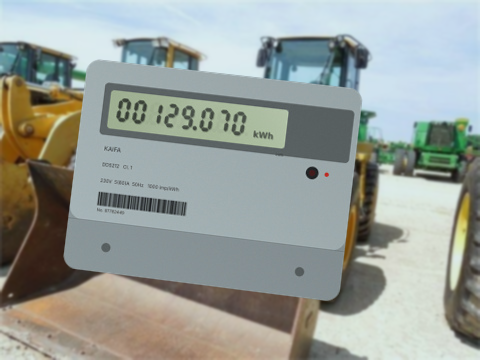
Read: 129.070 kWh
